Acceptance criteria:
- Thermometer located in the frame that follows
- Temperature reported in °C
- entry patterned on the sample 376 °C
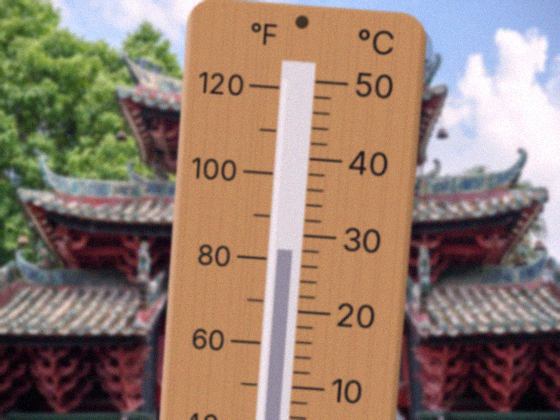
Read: 28 °C
